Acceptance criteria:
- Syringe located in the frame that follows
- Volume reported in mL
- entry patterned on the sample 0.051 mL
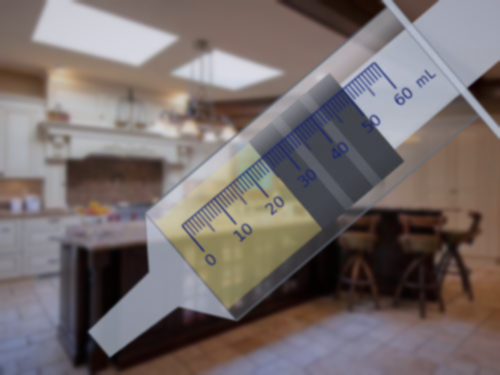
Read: 25 mL
